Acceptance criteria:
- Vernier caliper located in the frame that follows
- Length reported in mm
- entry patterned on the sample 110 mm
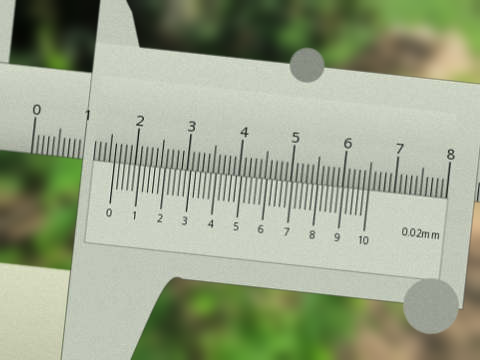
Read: 16.0 mm
